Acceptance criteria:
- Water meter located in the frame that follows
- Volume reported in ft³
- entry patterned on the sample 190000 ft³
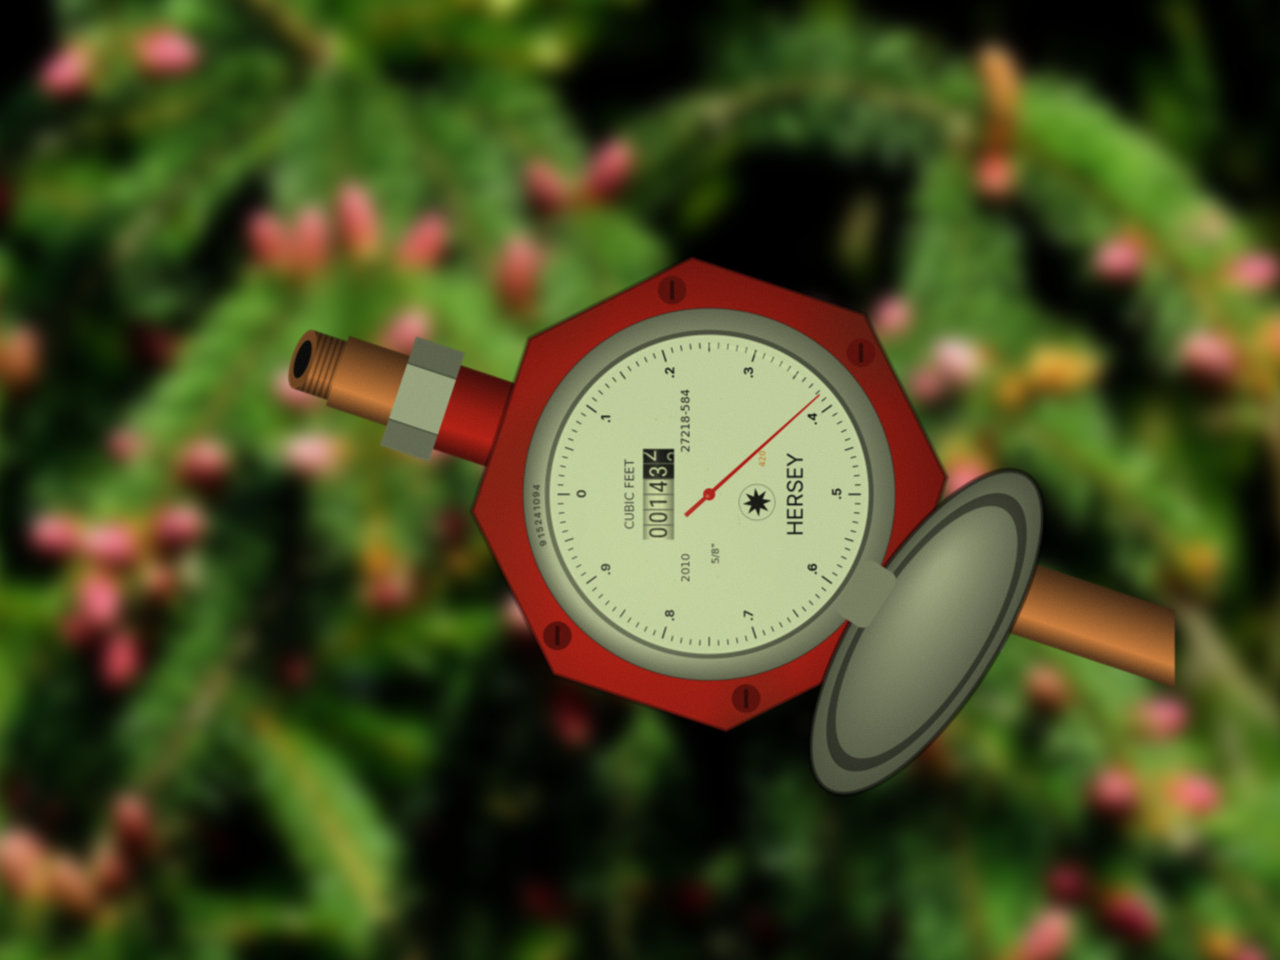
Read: 1432.38 ft³
